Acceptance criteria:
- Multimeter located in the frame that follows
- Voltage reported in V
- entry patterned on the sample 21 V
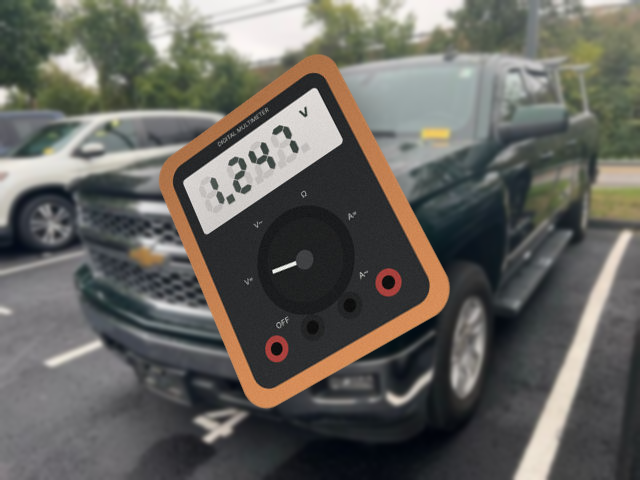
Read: 1.247 V
